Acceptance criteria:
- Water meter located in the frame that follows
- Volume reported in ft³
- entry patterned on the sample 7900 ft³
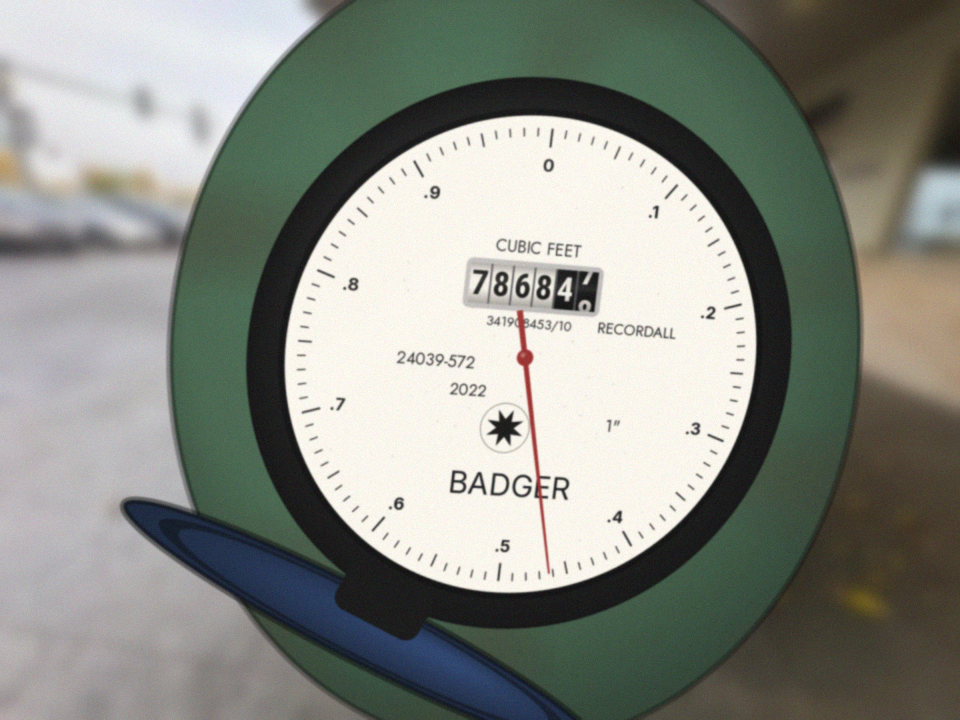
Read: 786847.46 ft³
